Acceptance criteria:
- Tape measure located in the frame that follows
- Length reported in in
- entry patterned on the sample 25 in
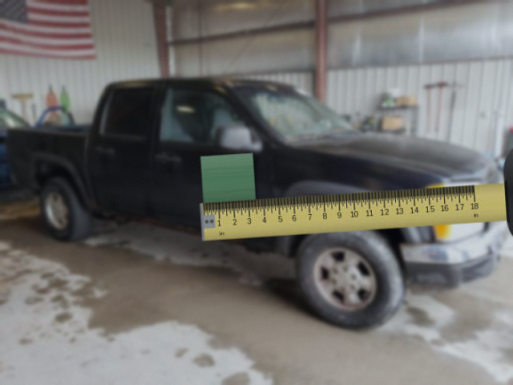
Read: 3.5 in
